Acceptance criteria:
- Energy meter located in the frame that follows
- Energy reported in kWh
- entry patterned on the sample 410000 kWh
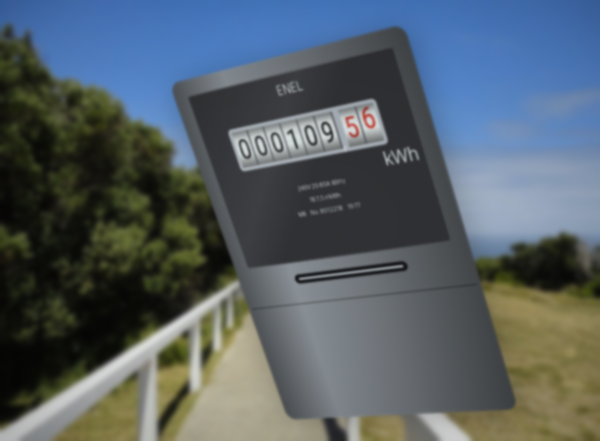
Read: 109.56 kWh
